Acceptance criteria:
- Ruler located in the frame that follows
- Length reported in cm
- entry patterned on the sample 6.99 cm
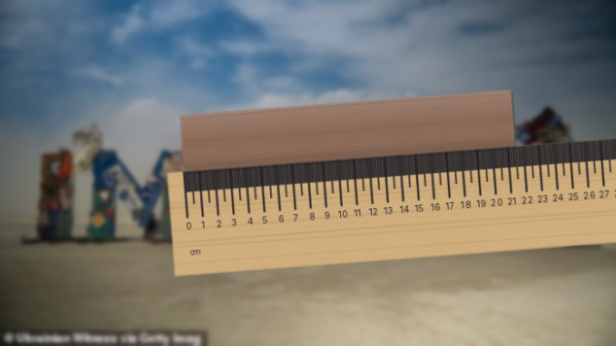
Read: 21.5 cm
